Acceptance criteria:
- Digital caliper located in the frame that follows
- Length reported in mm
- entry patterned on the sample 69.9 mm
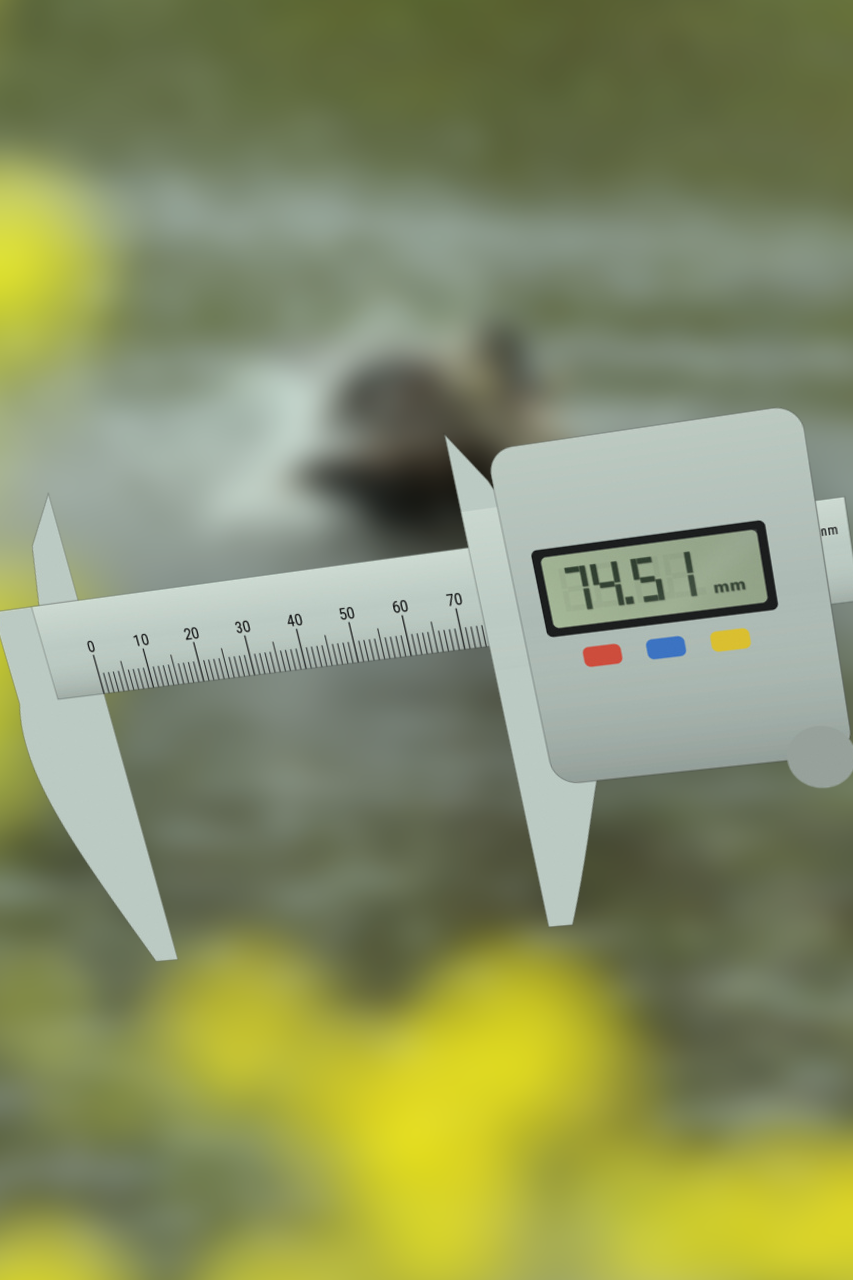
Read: 74.51 mm
